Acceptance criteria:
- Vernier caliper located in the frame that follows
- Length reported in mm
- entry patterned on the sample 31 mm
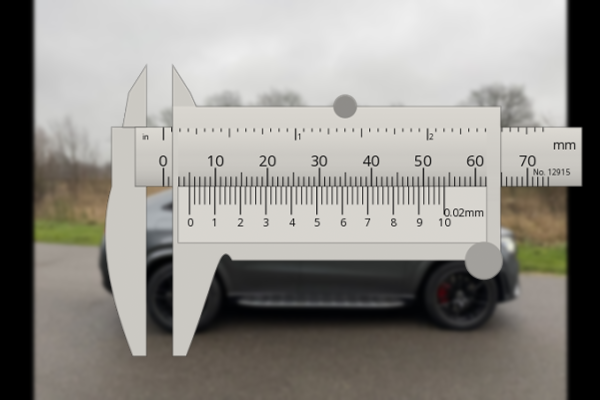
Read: 5.0 mm
